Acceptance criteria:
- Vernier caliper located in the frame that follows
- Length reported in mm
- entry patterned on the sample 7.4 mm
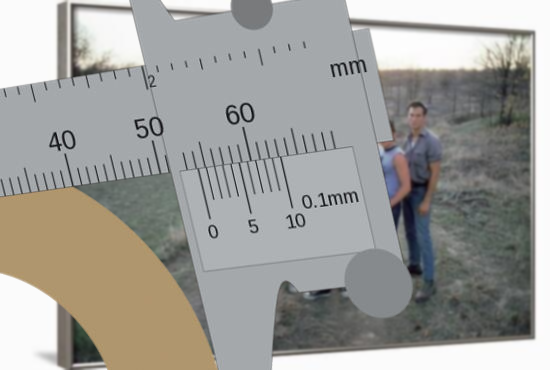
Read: 54.2 mm
